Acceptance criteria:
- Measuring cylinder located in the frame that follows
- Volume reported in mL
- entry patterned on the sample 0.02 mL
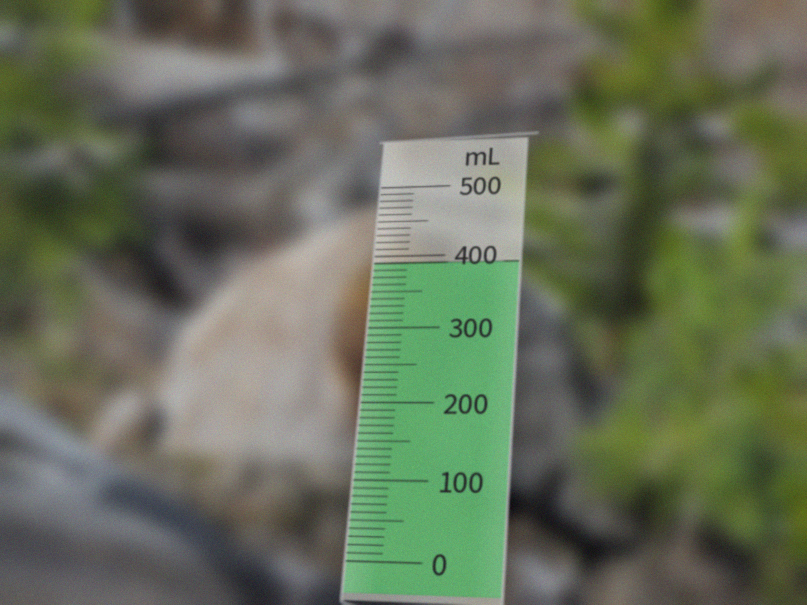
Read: 390 mL
